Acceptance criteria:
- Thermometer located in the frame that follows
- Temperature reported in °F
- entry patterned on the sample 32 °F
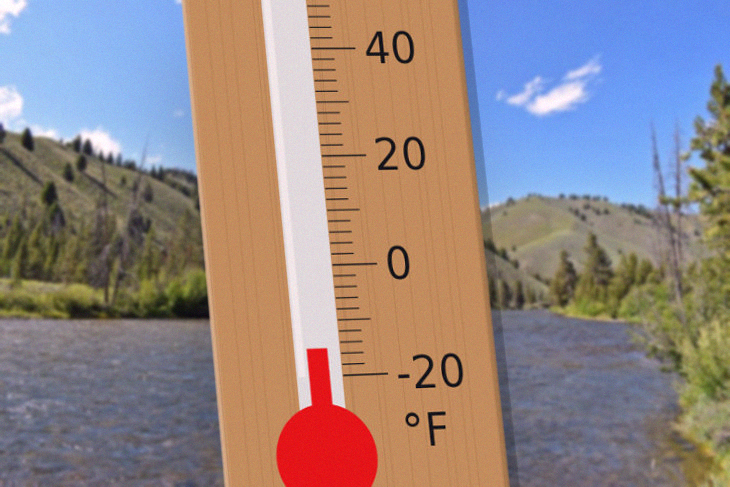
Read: -15 °F
